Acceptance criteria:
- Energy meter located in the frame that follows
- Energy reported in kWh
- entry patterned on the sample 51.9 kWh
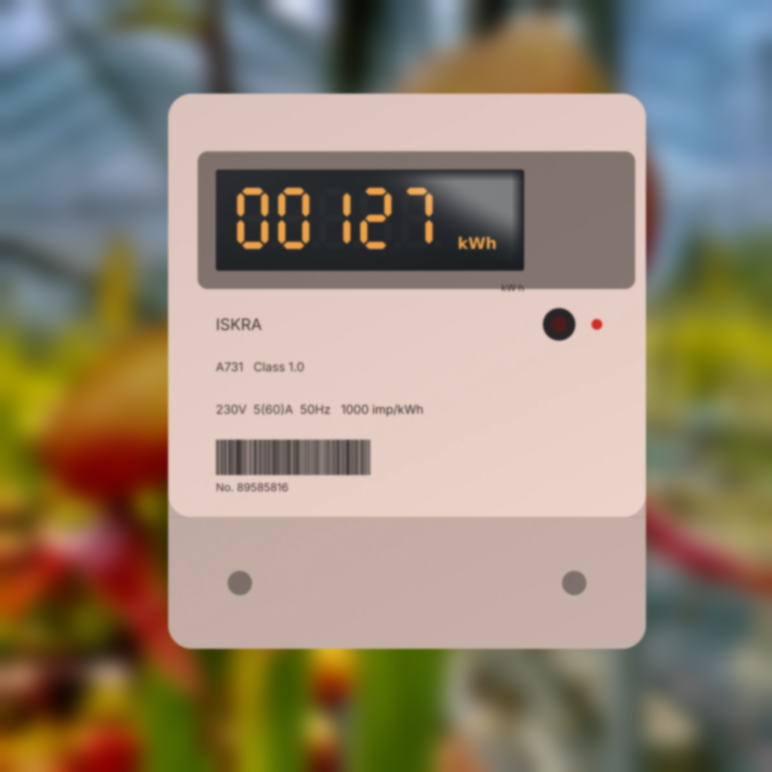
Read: 127 kWh
